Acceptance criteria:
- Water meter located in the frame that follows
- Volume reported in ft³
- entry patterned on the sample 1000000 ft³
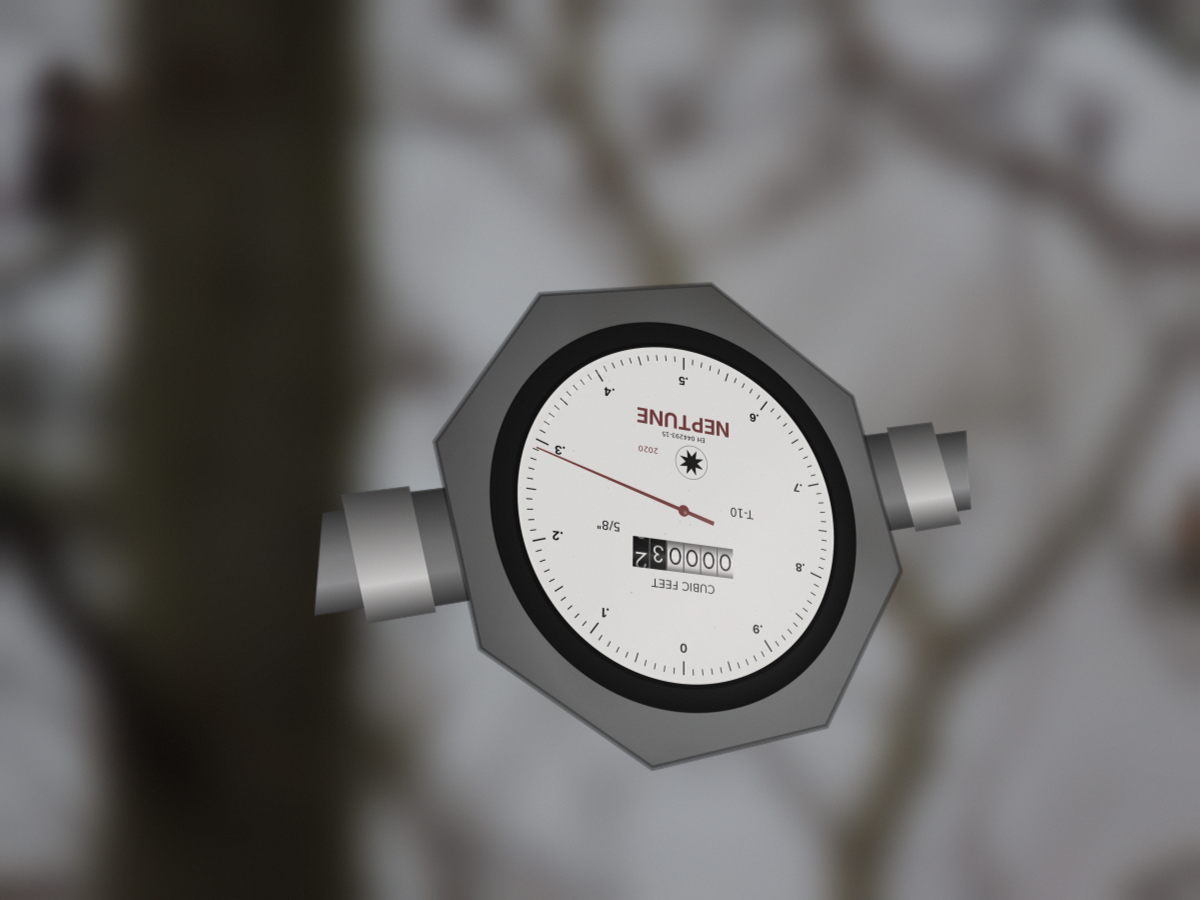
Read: 32.29 ft³
